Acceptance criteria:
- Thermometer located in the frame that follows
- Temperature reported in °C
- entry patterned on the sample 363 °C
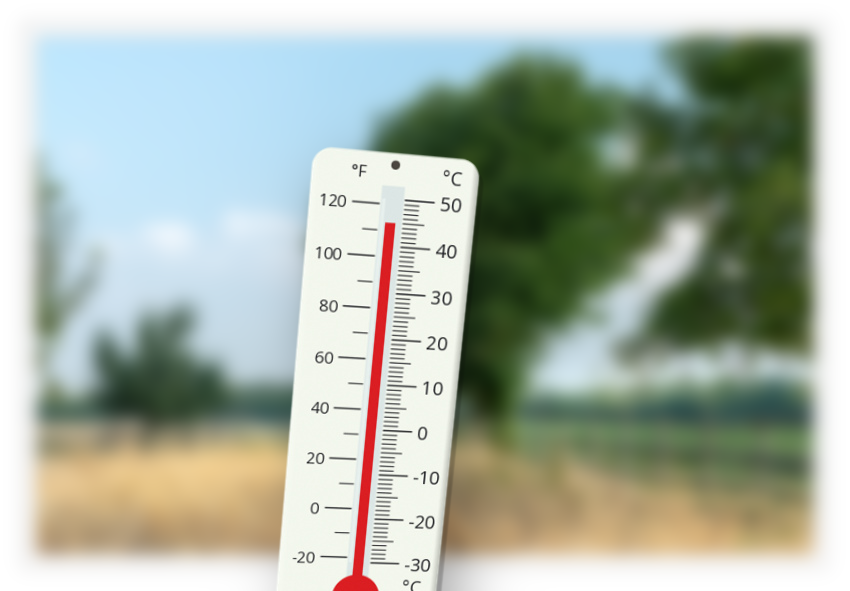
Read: 45 °C
